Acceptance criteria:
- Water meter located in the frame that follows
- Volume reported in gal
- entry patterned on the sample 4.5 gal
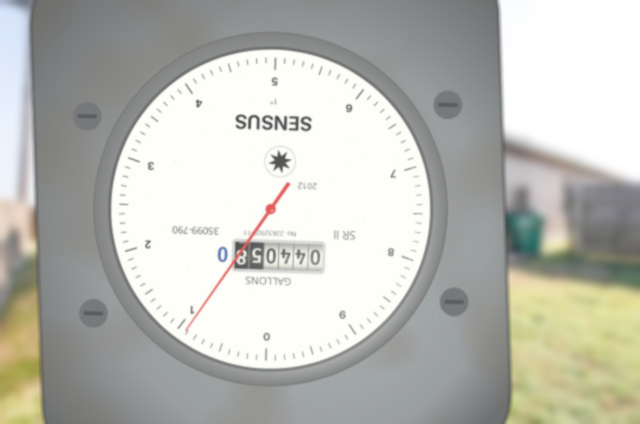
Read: 440580.9 gal
